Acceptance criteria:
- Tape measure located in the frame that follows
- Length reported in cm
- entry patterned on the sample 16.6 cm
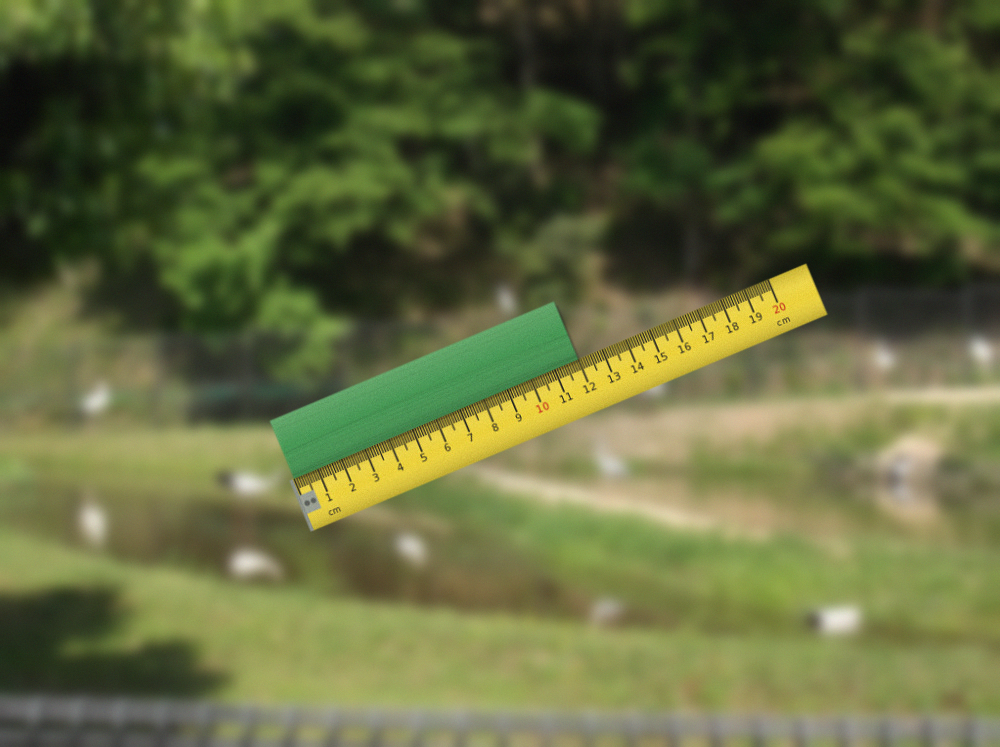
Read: 12 cm
